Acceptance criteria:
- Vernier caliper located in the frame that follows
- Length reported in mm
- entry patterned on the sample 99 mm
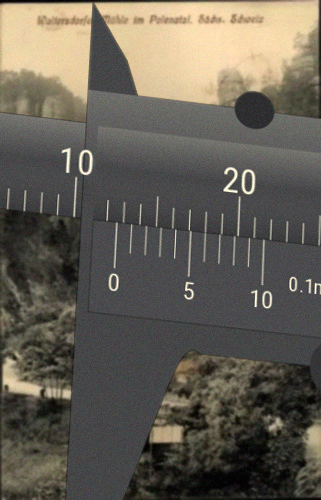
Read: 12.6 mm
